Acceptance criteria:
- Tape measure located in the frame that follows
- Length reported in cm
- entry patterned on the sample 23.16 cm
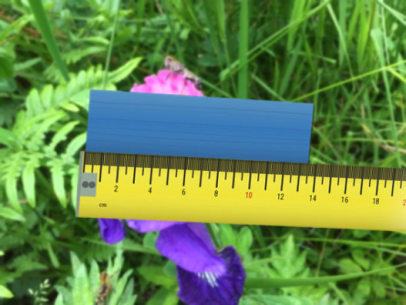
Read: 13.5 cm
